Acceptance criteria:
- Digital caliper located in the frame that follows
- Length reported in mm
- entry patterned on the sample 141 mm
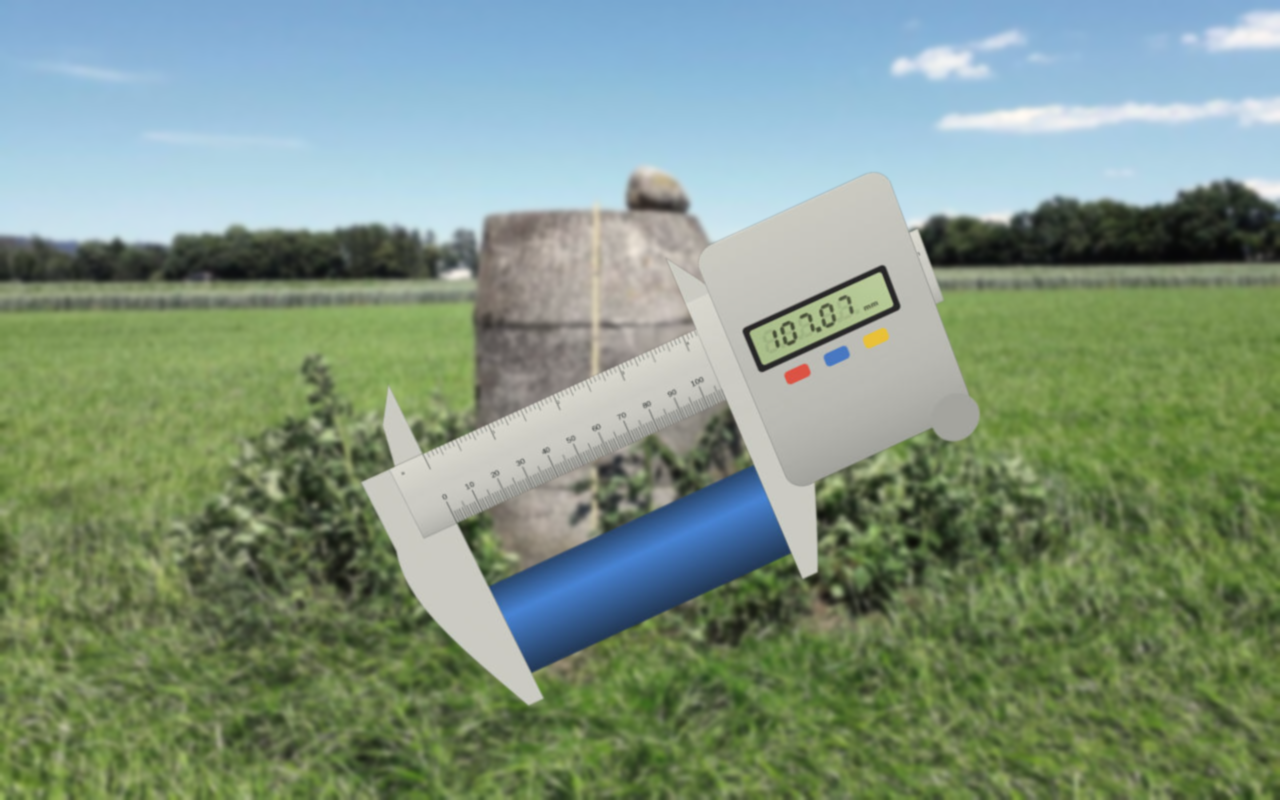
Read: 107.07 mm
